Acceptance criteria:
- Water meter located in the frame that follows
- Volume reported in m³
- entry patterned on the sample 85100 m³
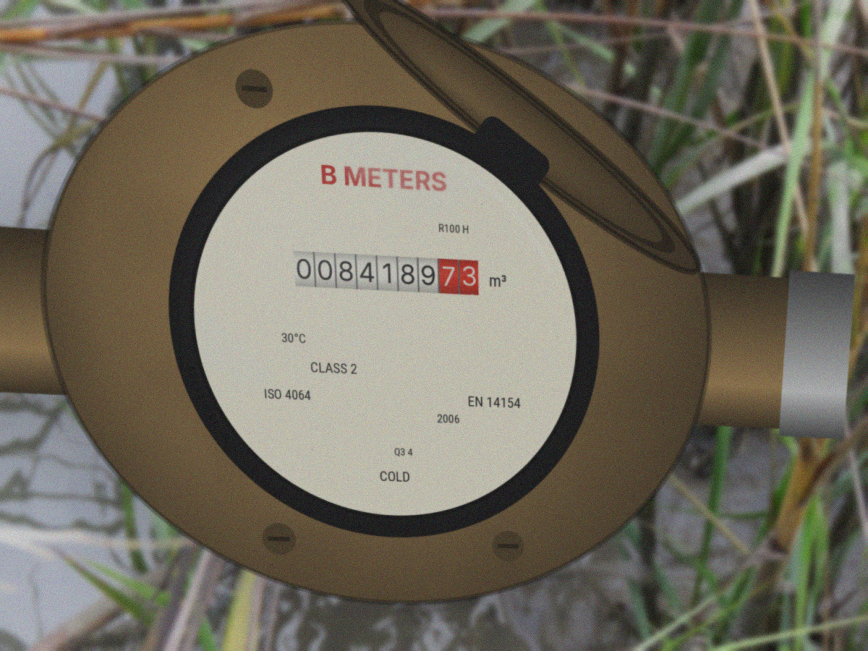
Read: 84189.73 m³
